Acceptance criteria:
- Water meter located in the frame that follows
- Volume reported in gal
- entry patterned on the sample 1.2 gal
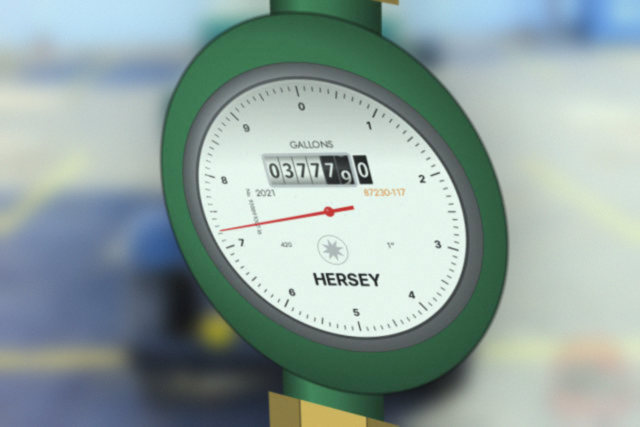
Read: 377787.2 gal
